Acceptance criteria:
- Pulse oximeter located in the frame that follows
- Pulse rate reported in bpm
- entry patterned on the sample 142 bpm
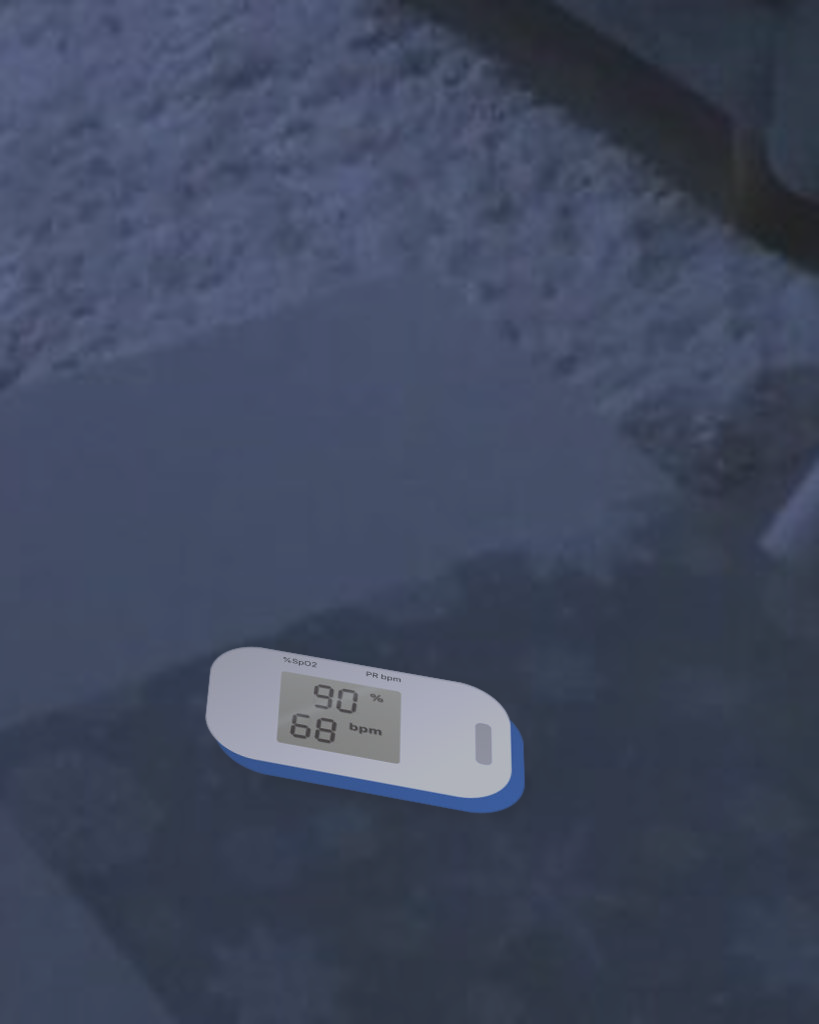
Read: 68 bpm
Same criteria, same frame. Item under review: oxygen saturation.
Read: 90 %
